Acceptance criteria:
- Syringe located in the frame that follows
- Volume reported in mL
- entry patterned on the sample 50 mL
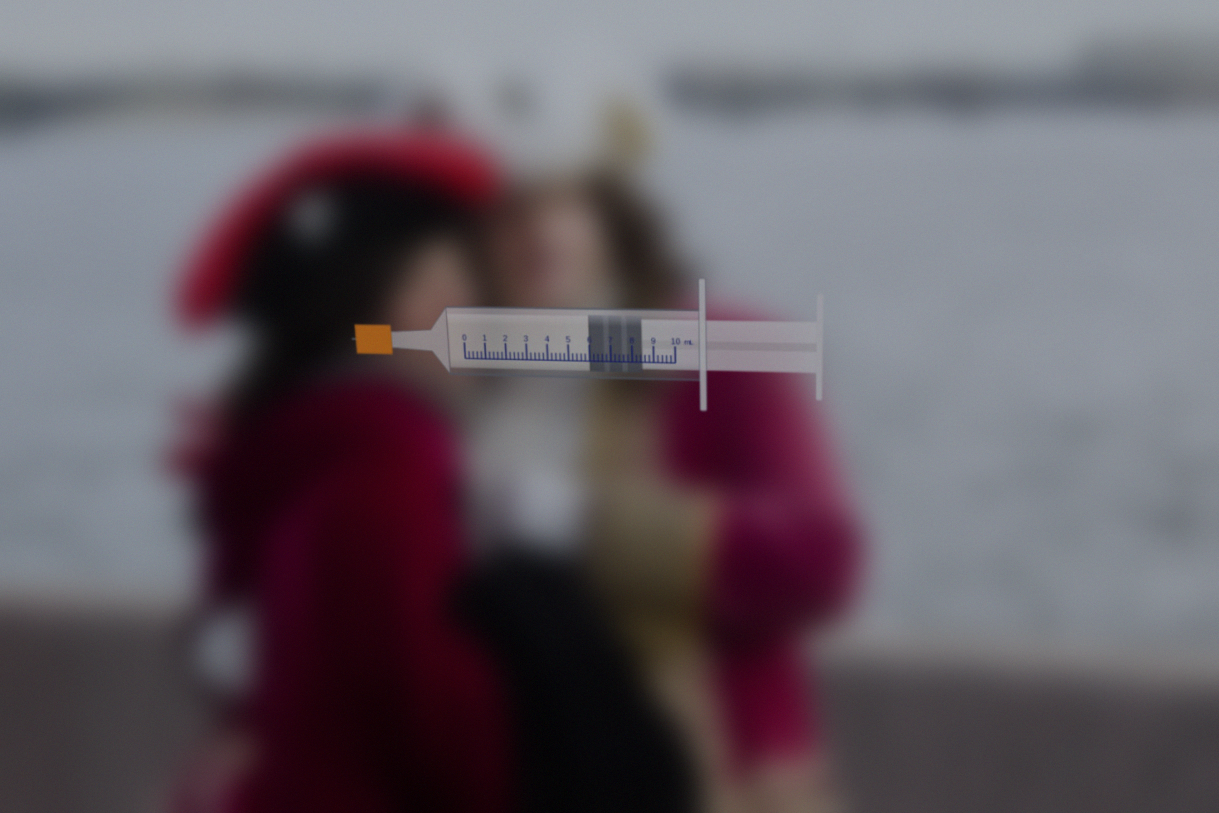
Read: 6 mL
